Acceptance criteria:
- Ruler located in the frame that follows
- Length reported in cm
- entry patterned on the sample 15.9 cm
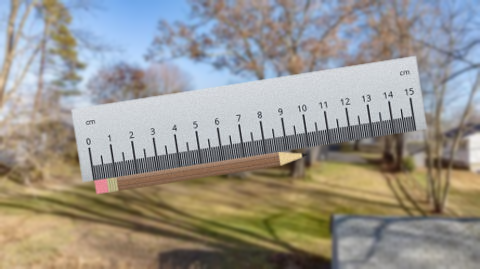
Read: 10 cm
